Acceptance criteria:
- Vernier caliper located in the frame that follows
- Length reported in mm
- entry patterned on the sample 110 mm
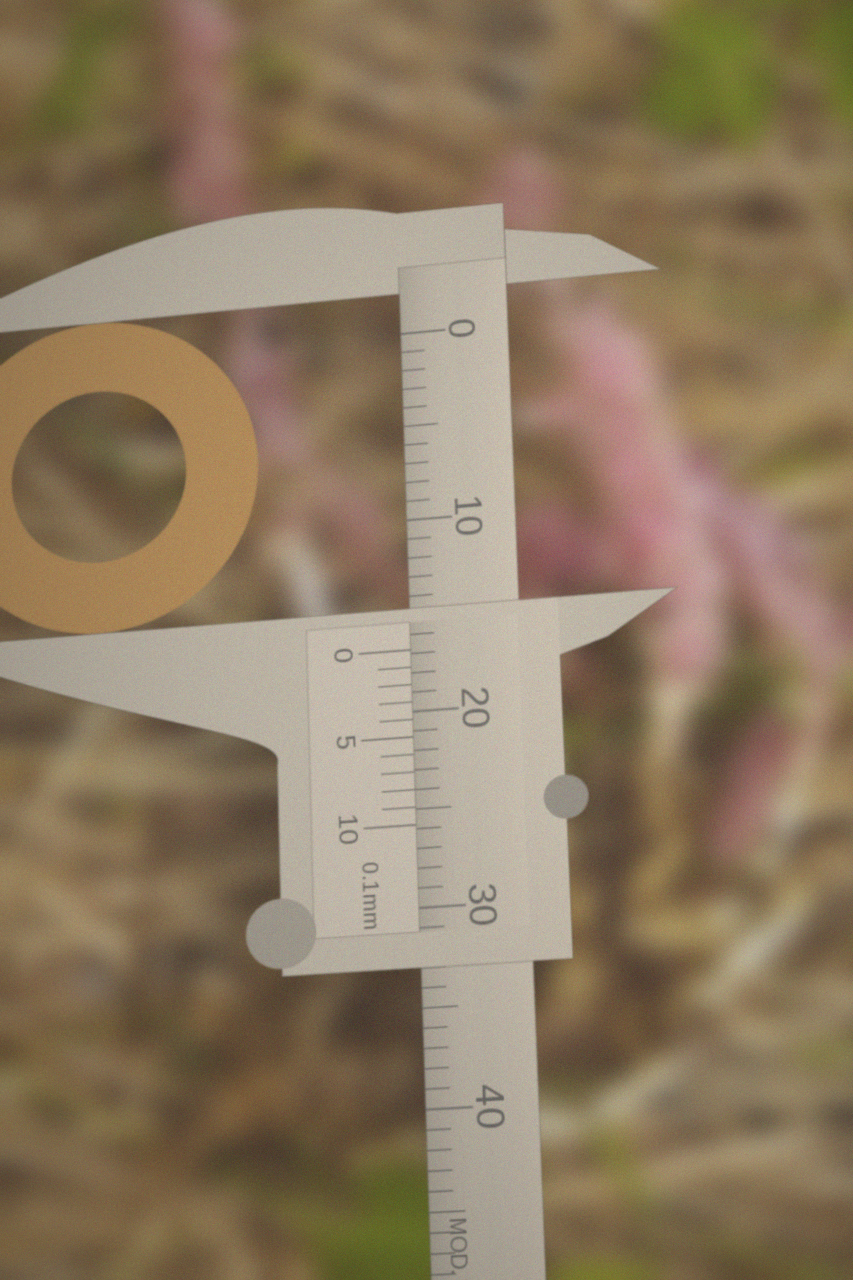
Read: 16.8 mm
